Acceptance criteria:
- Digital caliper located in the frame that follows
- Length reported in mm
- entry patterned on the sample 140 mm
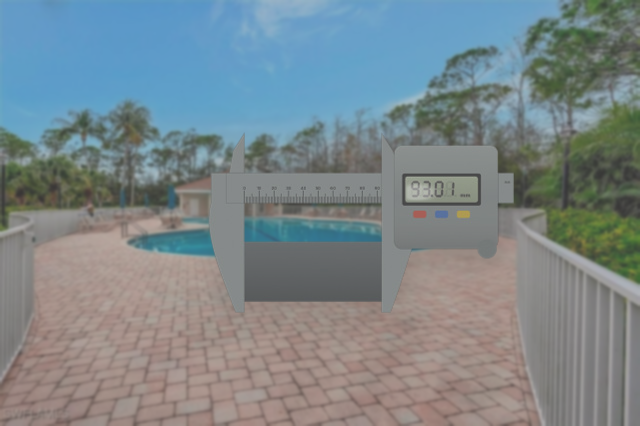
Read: 93.01 mm
